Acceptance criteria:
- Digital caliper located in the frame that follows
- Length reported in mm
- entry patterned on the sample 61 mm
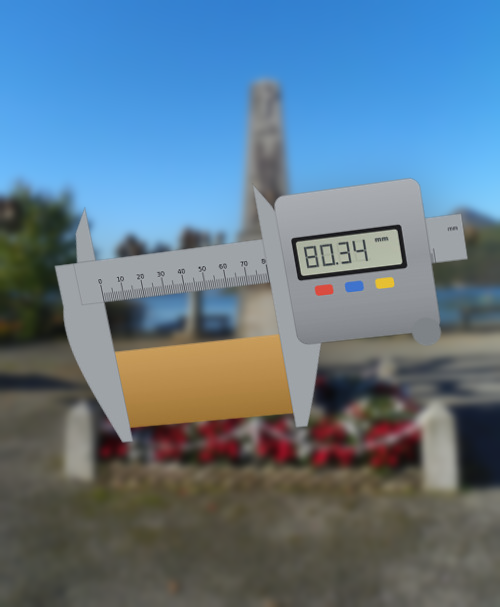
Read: 80.34 mm
